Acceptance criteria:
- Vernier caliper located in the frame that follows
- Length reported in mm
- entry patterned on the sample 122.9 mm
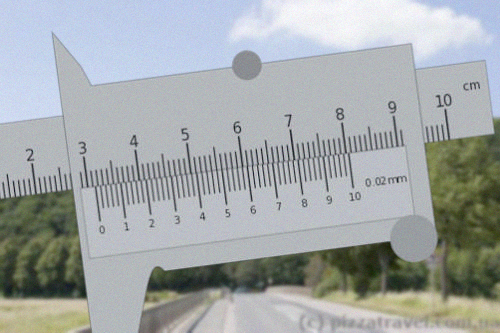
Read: 31.5 mm
